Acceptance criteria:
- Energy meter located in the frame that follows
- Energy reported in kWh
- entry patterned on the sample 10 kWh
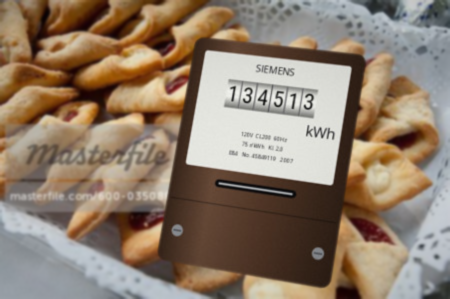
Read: 134513 kWh
